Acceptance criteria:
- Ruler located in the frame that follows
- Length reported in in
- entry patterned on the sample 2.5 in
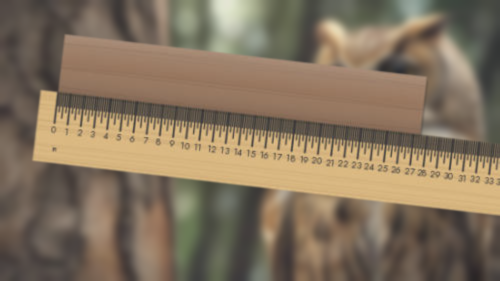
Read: 27.5 in
